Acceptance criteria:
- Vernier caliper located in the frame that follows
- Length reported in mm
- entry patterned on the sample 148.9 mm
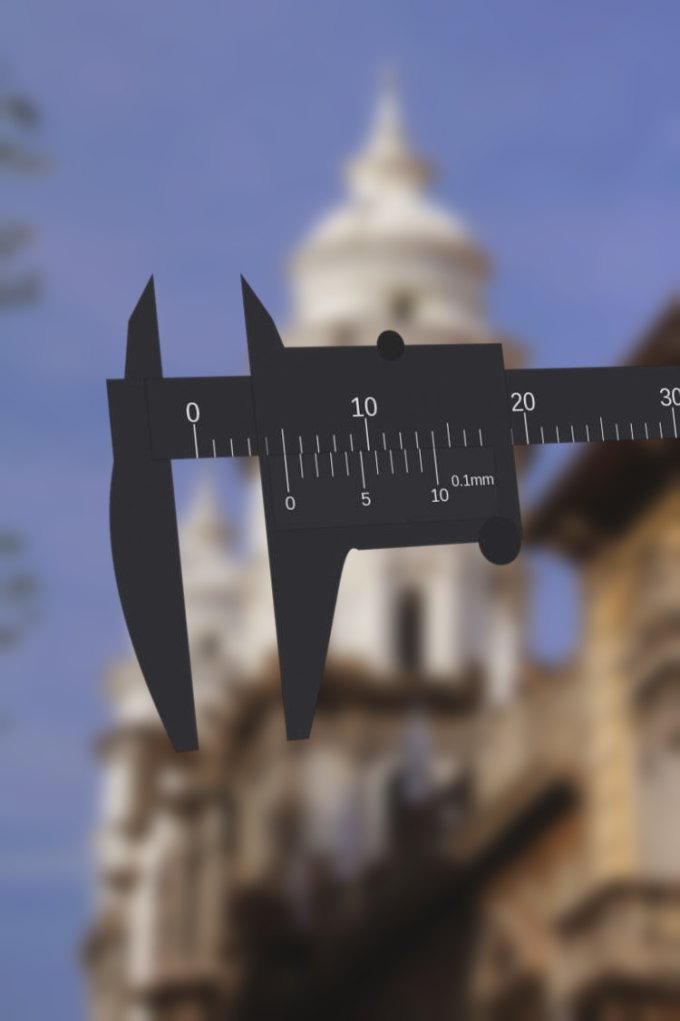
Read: 5.0 mm
